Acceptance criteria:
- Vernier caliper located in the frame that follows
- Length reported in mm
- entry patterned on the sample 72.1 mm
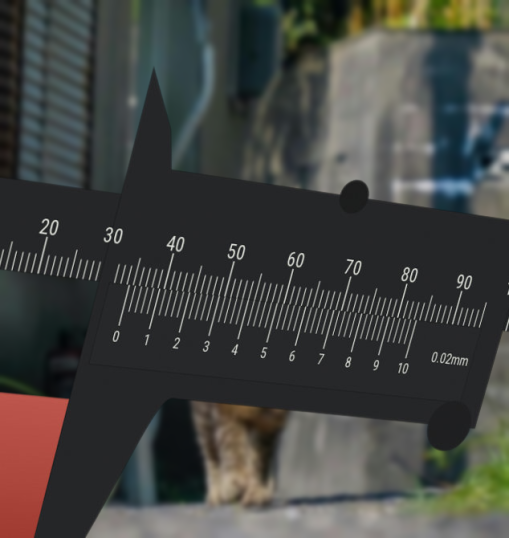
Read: 34.4 mm
